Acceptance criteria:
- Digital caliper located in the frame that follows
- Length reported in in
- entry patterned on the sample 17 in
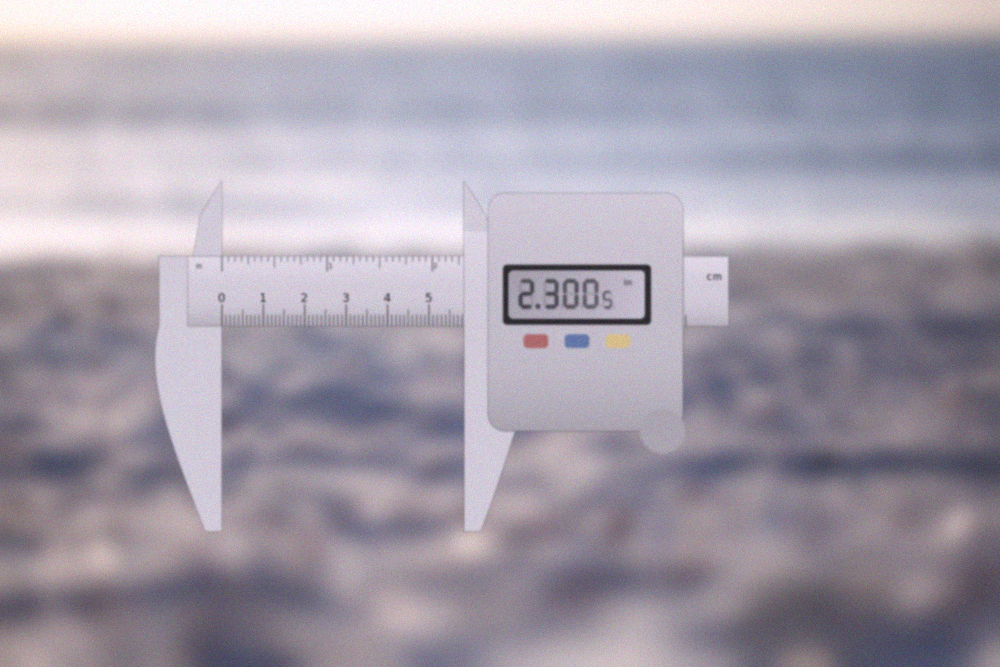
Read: 2.3005 in
